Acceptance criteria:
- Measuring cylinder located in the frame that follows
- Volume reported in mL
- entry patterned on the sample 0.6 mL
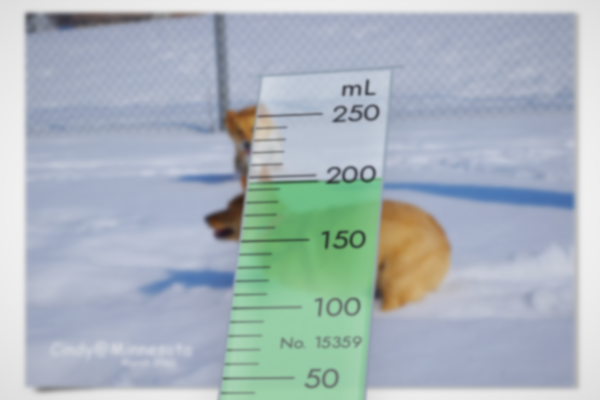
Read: 195 mL
